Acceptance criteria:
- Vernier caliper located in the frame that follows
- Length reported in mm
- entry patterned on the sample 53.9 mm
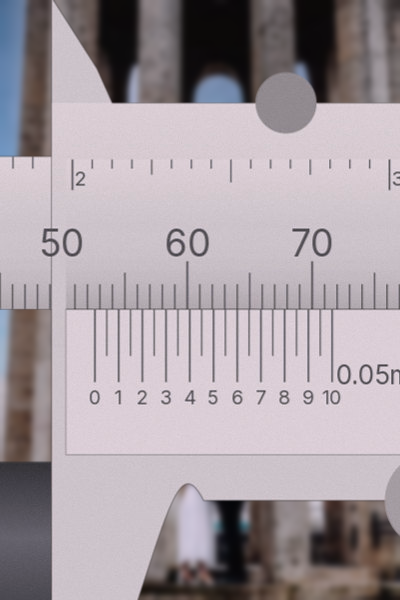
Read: 52.6 mm
